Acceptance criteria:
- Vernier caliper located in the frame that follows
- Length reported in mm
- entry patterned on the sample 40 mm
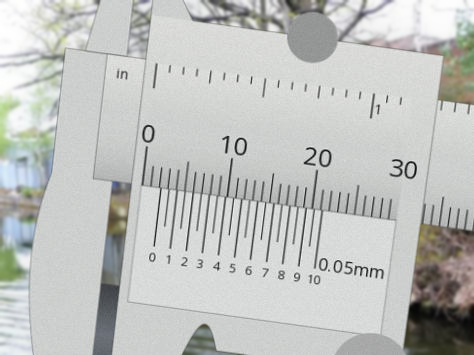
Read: 2.2 mm
